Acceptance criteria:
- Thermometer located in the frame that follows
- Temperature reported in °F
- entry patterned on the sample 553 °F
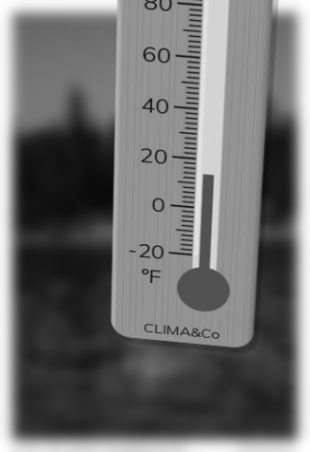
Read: 14 °F
